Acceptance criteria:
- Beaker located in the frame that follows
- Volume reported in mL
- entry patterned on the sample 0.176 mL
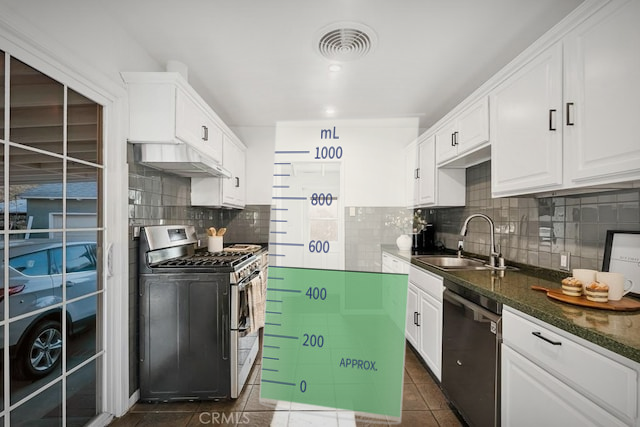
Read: 500 mL
